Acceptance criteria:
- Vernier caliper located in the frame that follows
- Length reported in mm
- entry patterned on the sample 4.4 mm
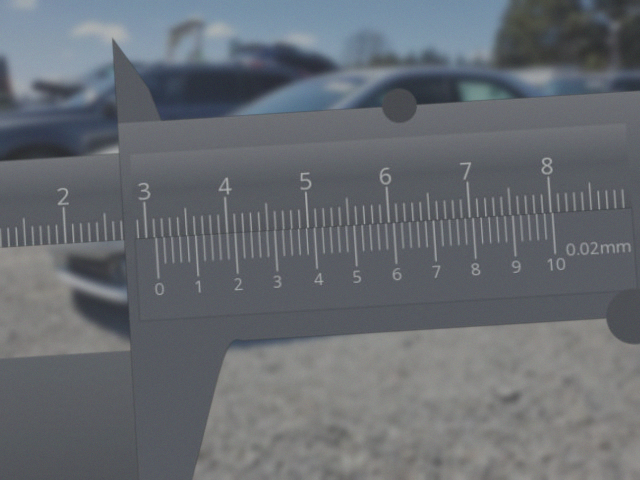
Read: 31.2 mm
